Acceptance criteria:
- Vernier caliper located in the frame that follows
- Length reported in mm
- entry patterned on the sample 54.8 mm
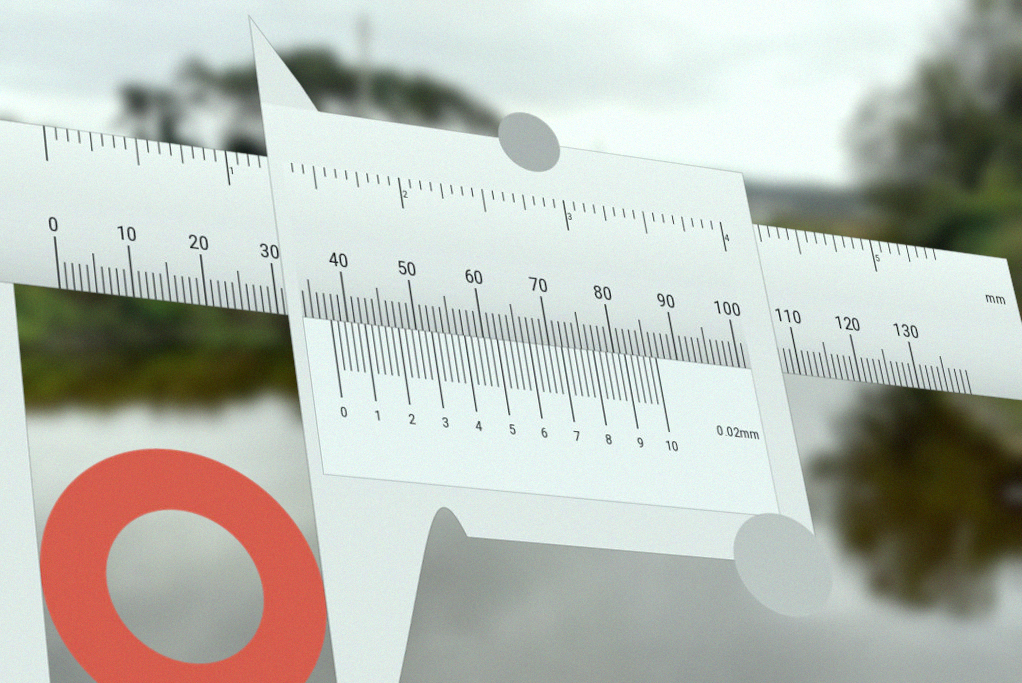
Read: 37.6 mm
